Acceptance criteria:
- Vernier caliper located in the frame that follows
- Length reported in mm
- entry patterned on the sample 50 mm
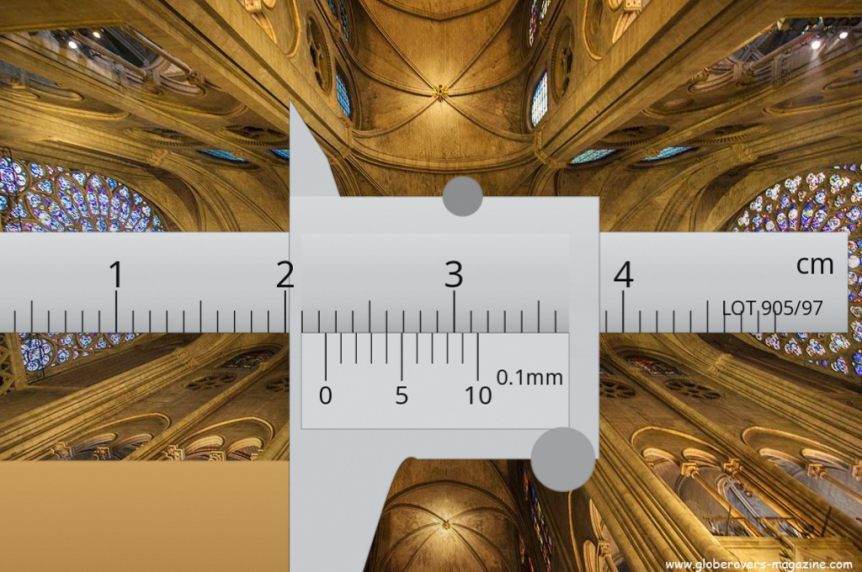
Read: 22.4 mm
